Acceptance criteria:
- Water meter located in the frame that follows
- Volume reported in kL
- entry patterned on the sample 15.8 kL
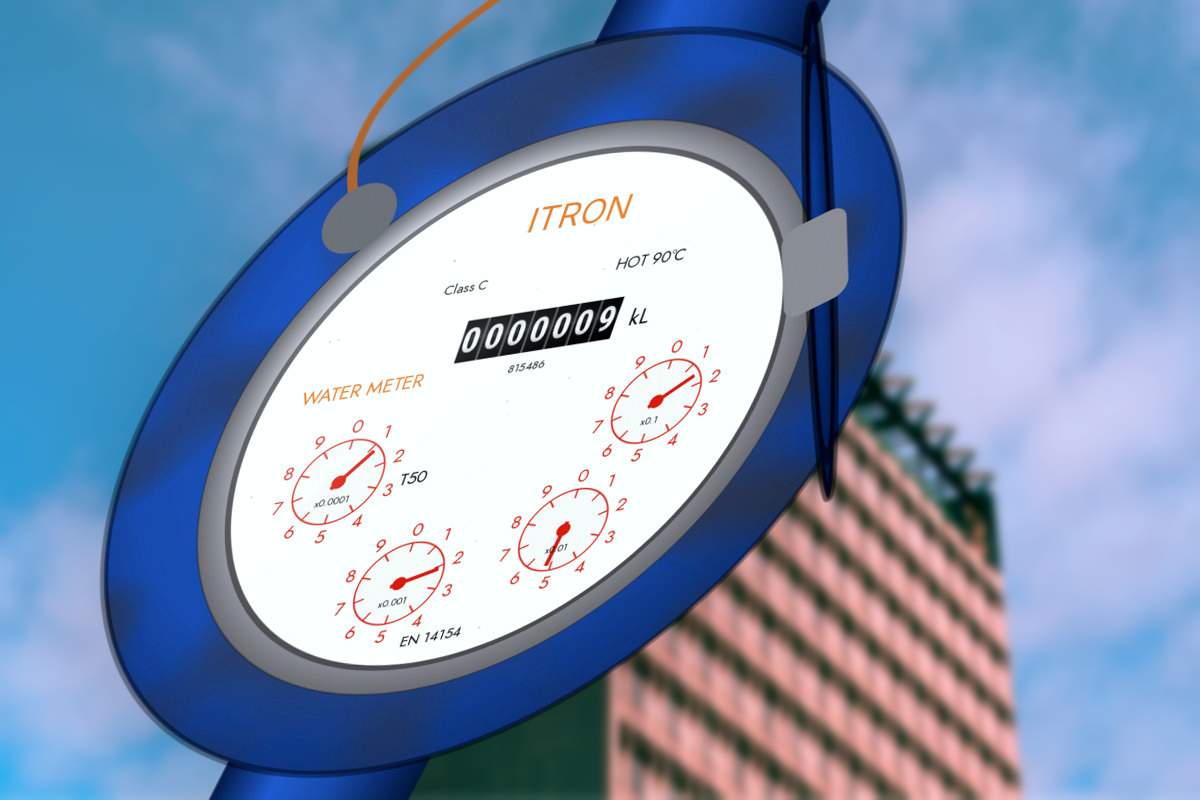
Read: 9.1521 kL
